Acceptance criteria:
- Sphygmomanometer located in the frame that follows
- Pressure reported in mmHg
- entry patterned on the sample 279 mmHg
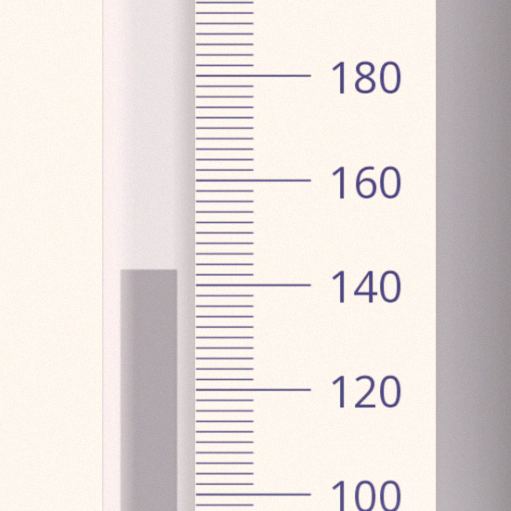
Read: 143 mmHg
